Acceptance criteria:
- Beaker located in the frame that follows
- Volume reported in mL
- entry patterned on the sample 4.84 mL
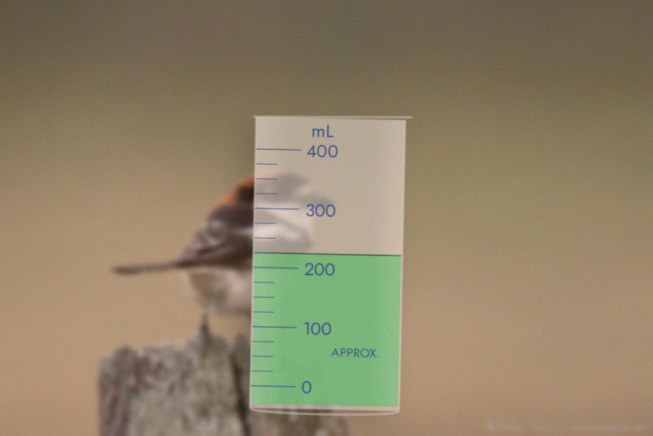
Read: 225 mL
